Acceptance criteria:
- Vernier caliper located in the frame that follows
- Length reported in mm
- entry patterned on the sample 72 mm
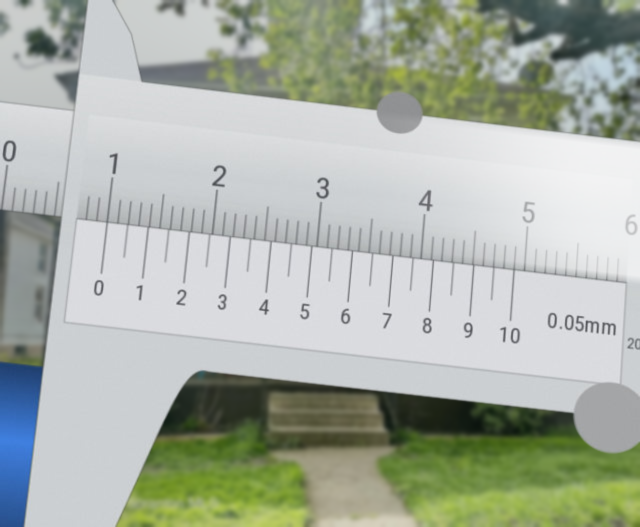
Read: 10.0 mm
